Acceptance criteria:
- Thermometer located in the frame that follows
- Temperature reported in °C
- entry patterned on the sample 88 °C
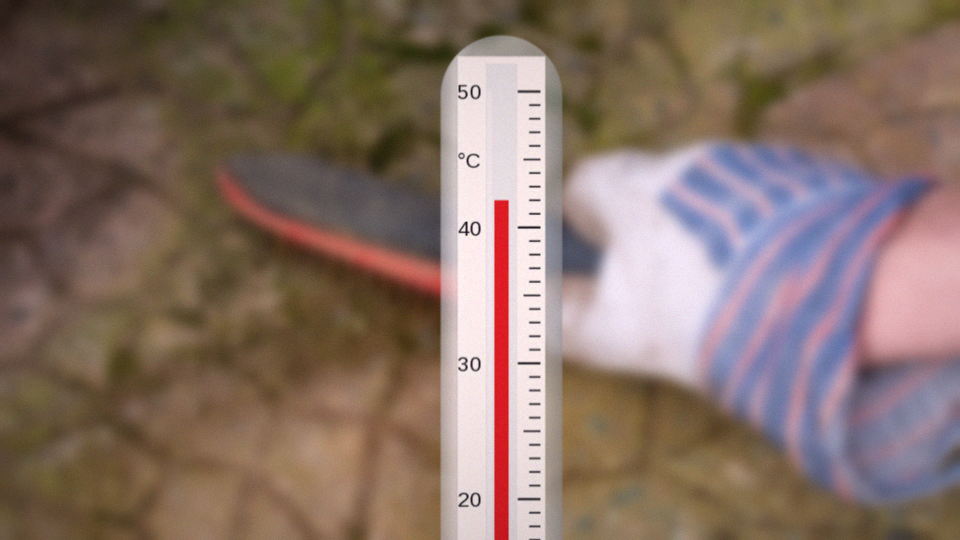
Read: 42 °C
